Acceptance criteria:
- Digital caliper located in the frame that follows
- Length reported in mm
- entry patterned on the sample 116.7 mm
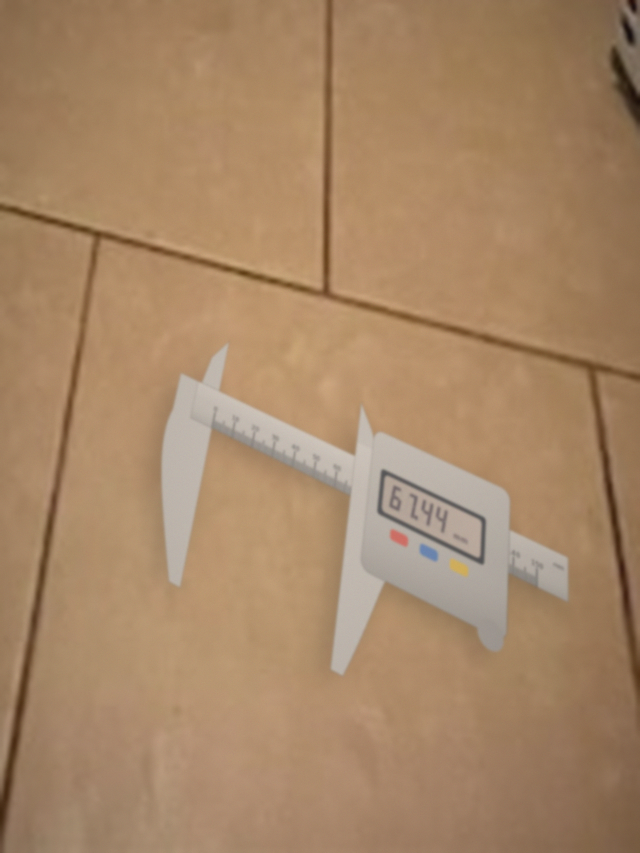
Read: 67.44 mm
